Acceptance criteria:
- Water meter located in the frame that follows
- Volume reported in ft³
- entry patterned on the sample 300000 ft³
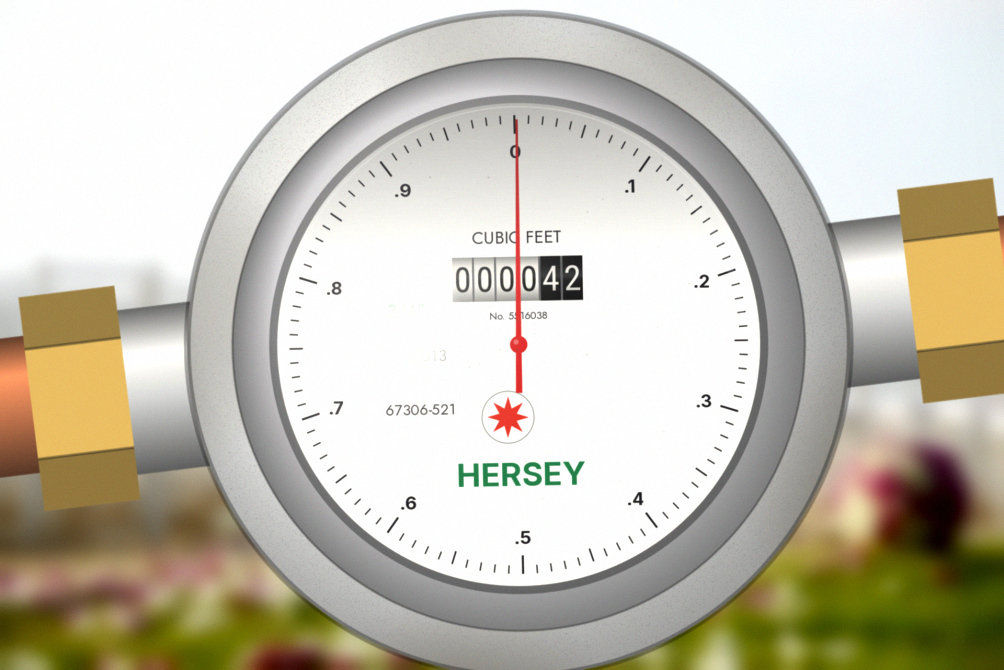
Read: 42.00 ft³
